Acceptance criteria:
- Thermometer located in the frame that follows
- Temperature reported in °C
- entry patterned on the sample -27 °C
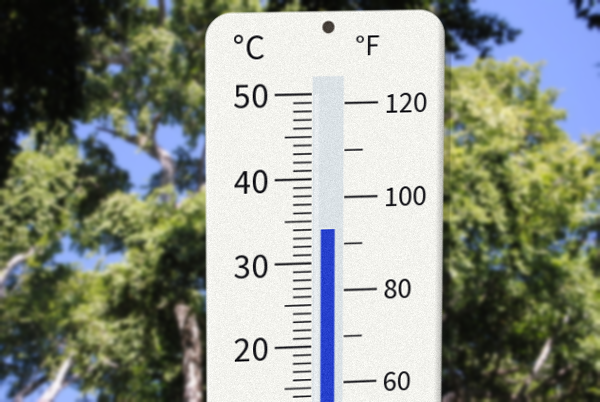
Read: 34 °C
